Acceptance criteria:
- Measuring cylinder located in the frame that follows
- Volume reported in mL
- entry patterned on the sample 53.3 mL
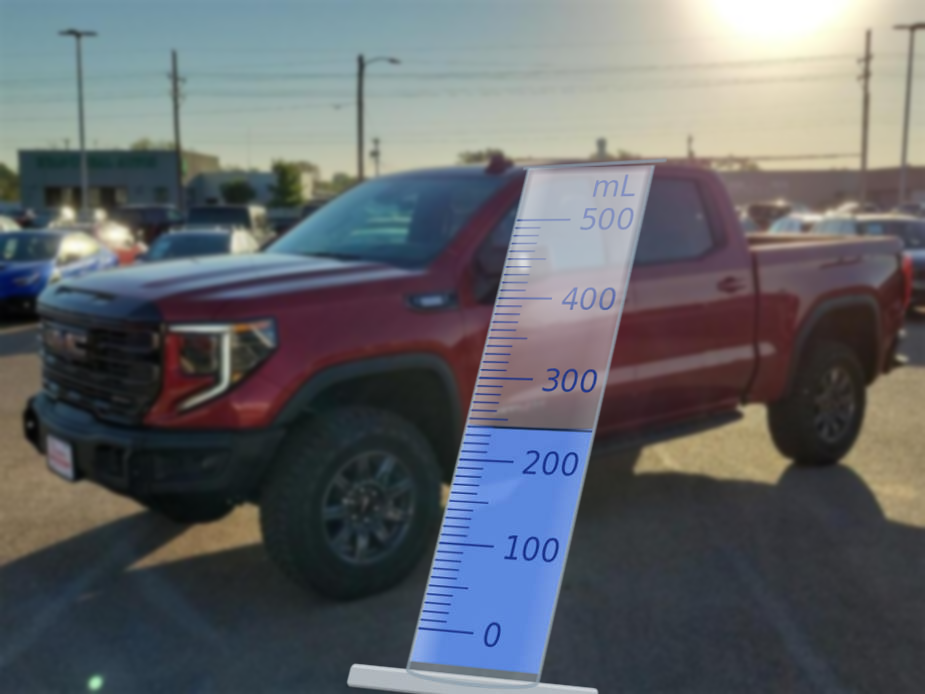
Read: 240 mL
